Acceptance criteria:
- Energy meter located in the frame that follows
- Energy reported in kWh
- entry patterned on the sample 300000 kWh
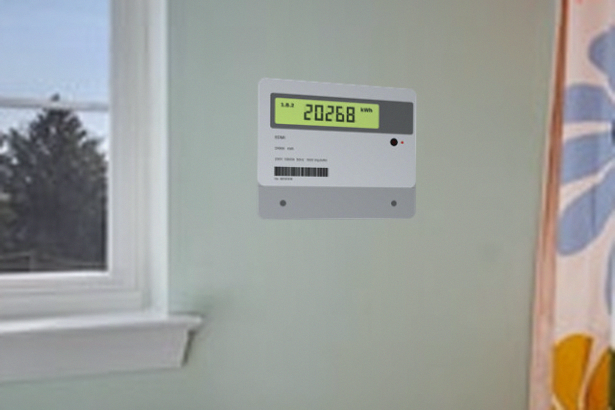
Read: 20268 kWh
